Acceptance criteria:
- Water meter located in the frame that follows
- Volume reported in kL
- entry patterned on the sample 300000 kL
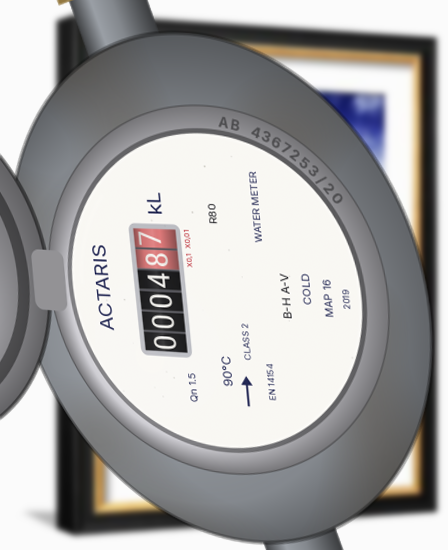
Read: 4.87 kL
